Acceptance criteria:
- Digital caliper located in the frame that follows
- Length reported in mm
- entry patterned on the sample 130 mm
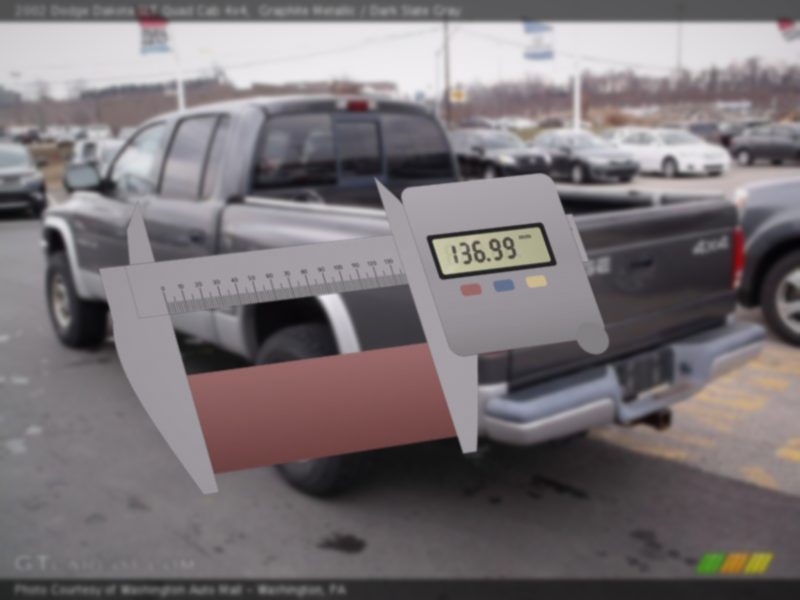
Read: 136.99 mm
